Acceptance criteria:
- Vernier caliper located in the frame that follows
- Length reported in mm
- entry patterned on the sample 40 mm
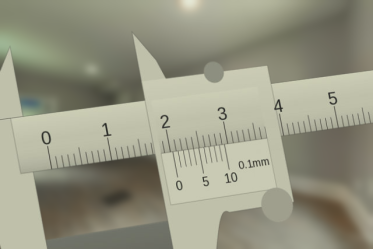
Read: 20.4 mm
